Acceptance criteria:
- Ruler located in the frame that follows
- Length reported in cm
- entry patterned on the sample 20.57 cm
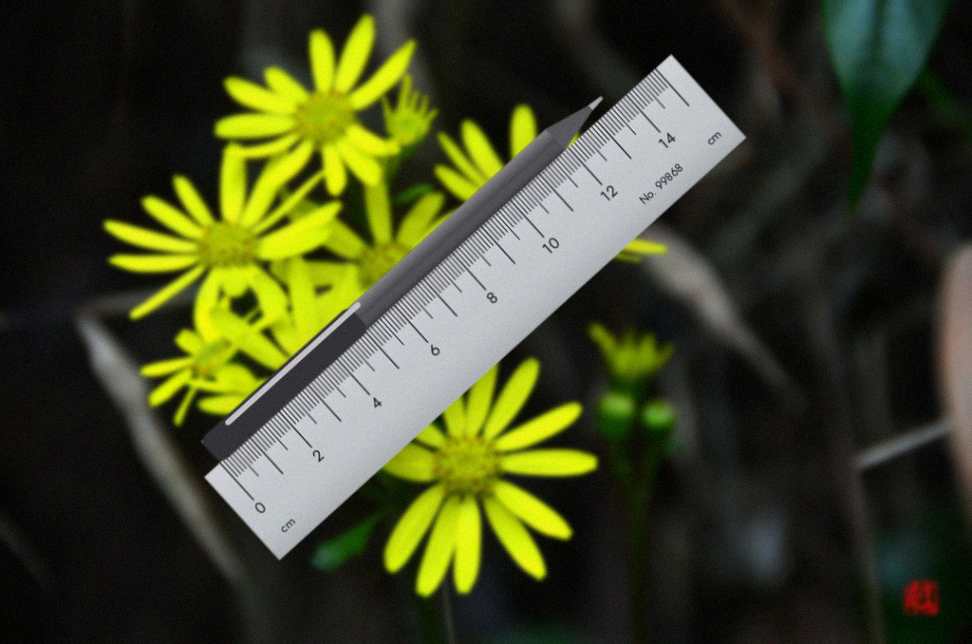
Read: 13.5 cm
